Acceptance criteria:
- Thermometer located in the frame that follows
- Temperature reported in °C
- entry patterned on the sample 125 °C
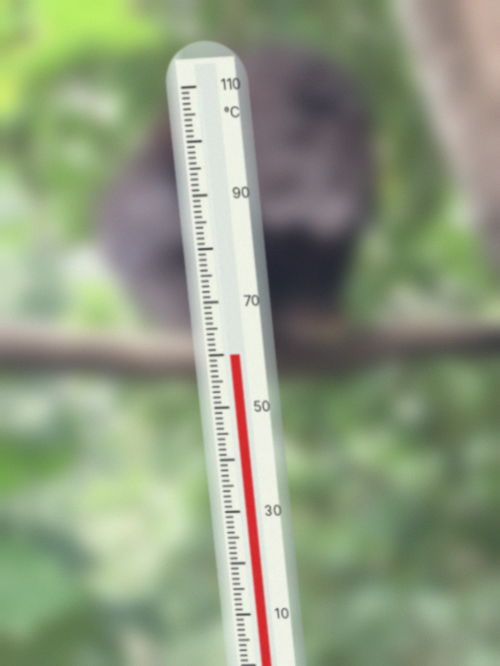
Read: 60 °C
